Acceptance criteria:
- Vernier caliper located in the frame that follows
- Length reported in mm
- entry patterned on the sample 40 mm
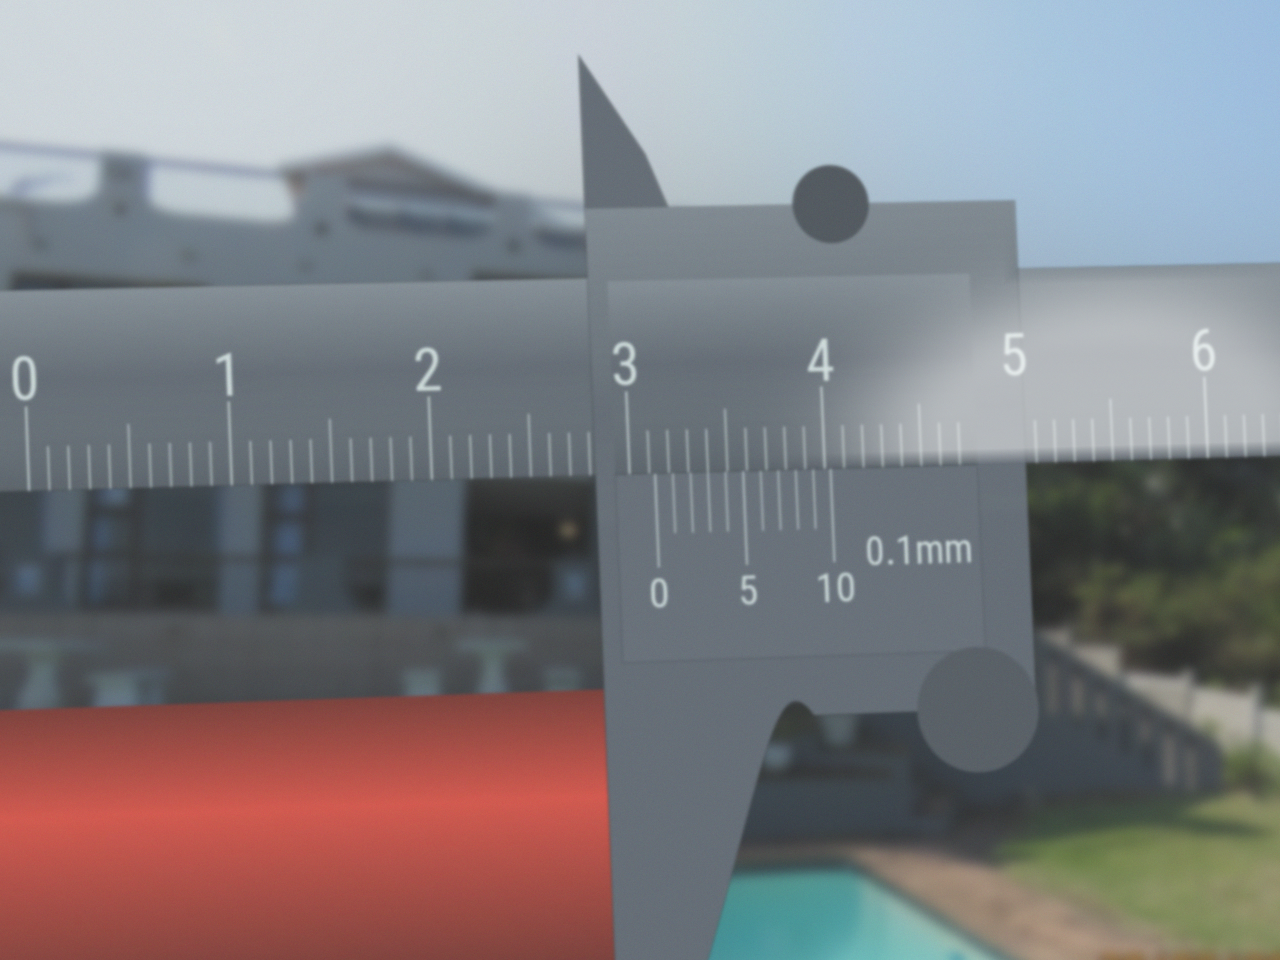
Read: 31.3 mm
